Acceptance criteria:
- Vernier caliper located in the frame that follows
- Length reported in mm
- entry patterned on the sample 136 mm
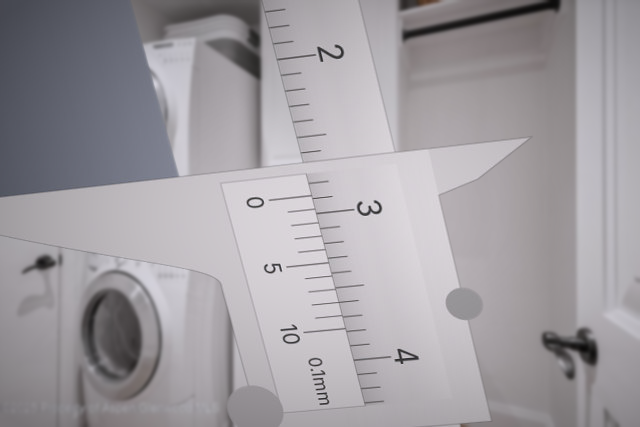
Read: 28.8 mm
